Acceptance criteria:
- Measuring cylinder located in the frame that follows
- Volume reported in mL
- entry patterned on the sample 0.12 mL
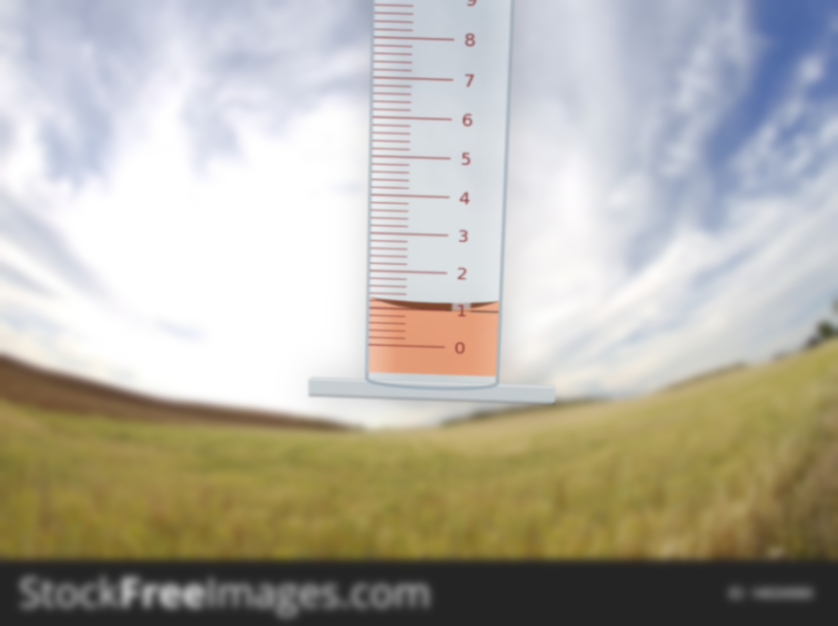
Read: 1 mL
